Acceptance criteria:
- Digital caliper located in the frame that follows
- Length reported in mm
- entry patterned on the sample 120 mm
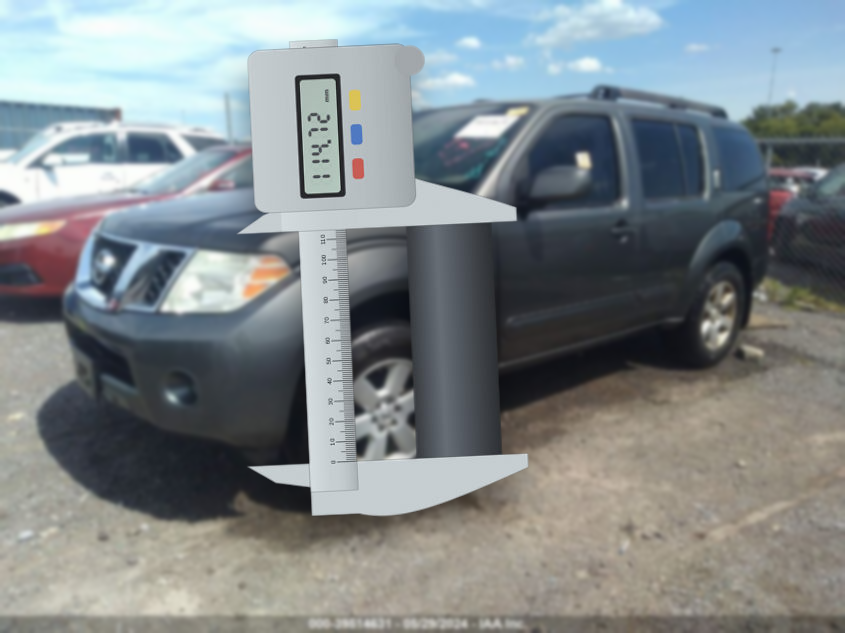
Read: 114.72 mm
